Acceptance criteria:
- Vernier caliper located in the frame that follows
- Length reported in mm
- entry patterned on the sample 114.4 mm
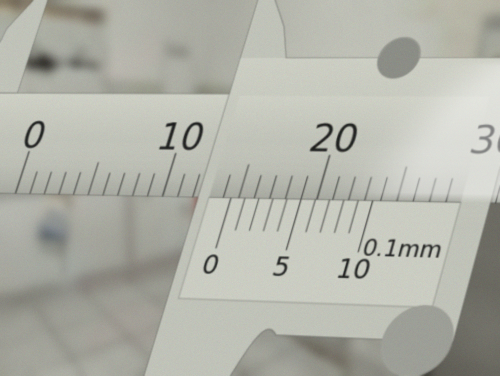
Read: 14.5 mm
